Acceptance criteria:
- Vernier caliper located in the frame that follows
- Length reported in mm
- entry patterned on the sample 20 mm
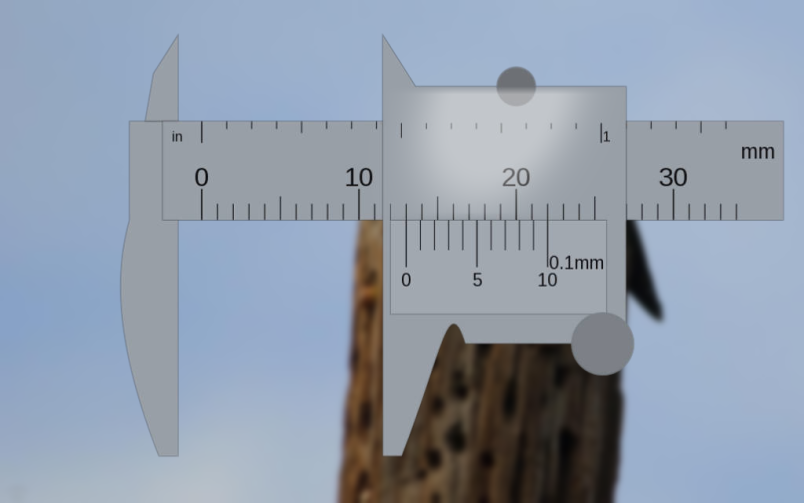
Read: 13.0 mm
